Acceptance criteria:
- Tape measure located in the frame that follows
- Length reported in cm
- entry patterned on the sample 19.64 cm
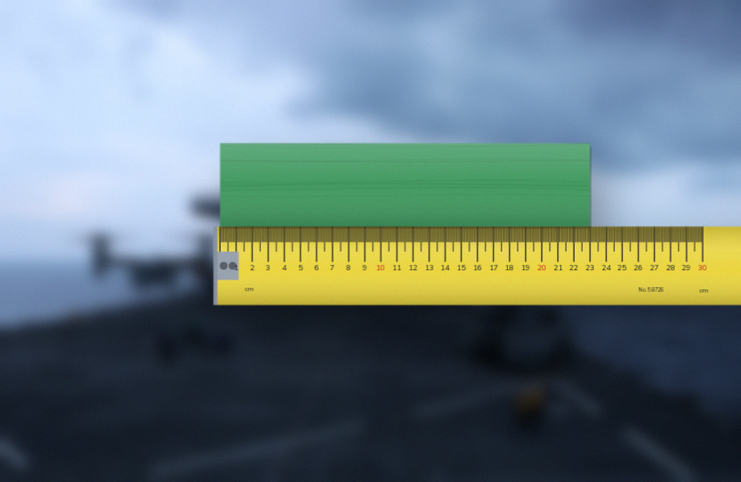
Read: 23 cm
